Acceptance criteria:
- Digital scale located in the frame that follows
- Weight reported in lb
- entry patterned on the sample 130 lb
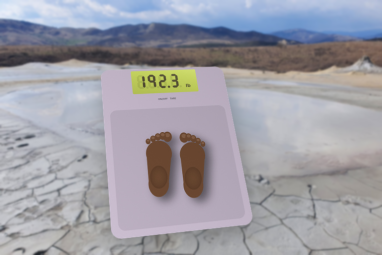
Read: 192.3 lb
